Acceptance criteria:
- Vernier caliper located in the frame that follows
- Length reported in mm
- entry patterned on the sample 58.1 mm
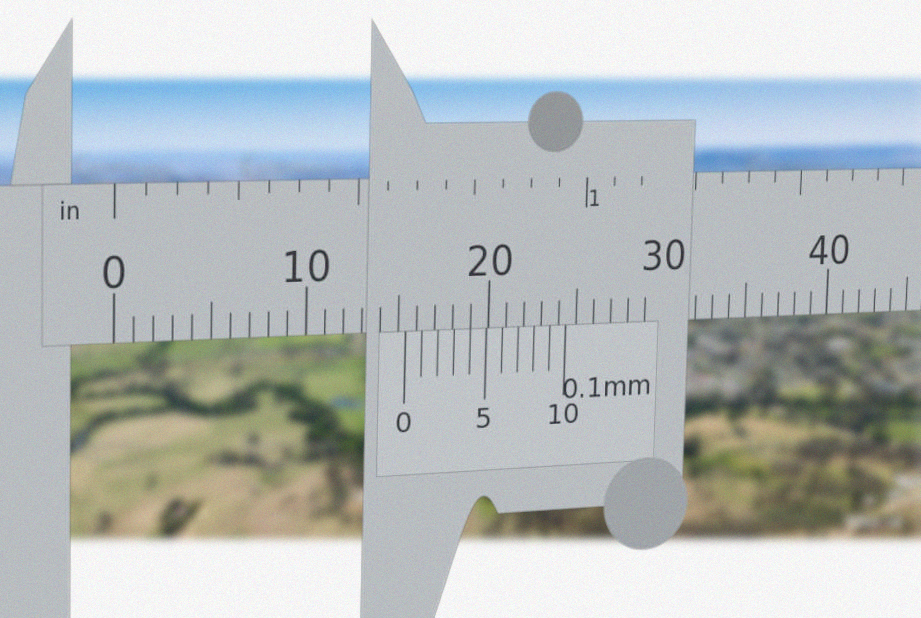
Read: 15.4 mm
